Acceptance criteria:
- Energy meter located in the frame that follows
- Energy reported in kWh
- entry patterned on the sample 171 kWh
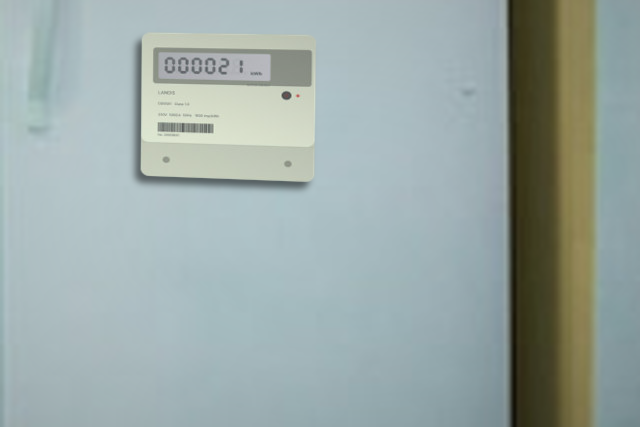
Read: 21 kWh
